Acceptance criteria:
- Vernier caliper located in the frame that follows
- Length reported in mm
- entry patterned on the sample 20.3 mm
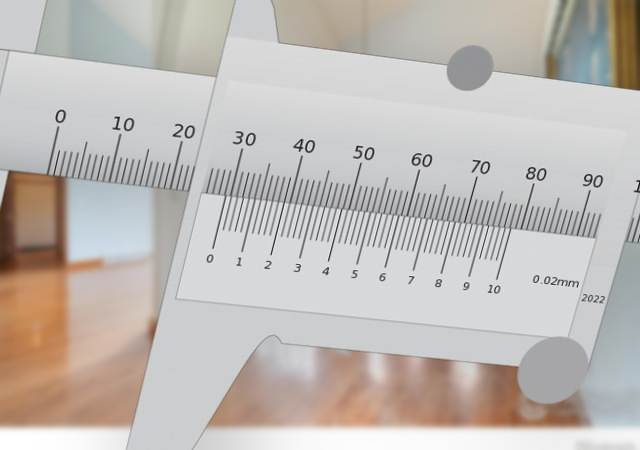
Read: 29.2 mm
